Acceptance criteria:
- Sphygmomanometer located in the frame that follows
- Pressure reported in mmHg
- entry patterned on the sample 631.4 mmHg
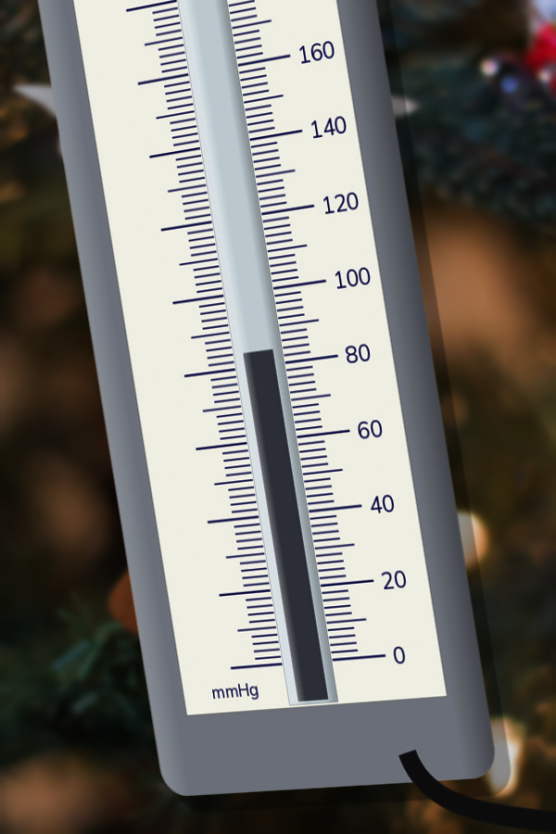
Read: 84 mmHg
